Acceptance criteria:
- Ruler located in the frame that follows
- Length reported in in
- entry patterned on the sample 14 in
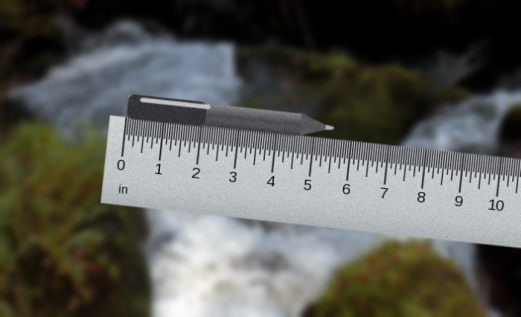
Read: 5.5 in
